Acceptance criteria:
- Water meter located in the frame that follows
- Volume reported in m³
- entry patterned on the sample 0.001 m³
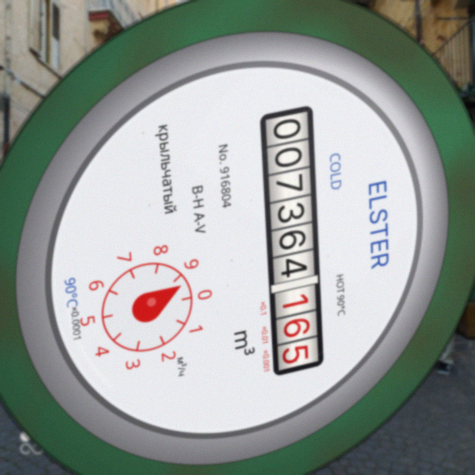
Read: 7364.1649 m³
